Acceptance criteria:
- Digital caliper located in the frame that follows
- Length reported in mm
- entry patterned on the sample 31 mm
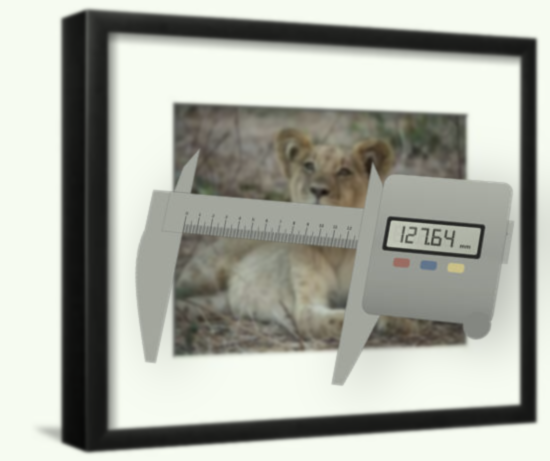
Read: 127.64 mm
